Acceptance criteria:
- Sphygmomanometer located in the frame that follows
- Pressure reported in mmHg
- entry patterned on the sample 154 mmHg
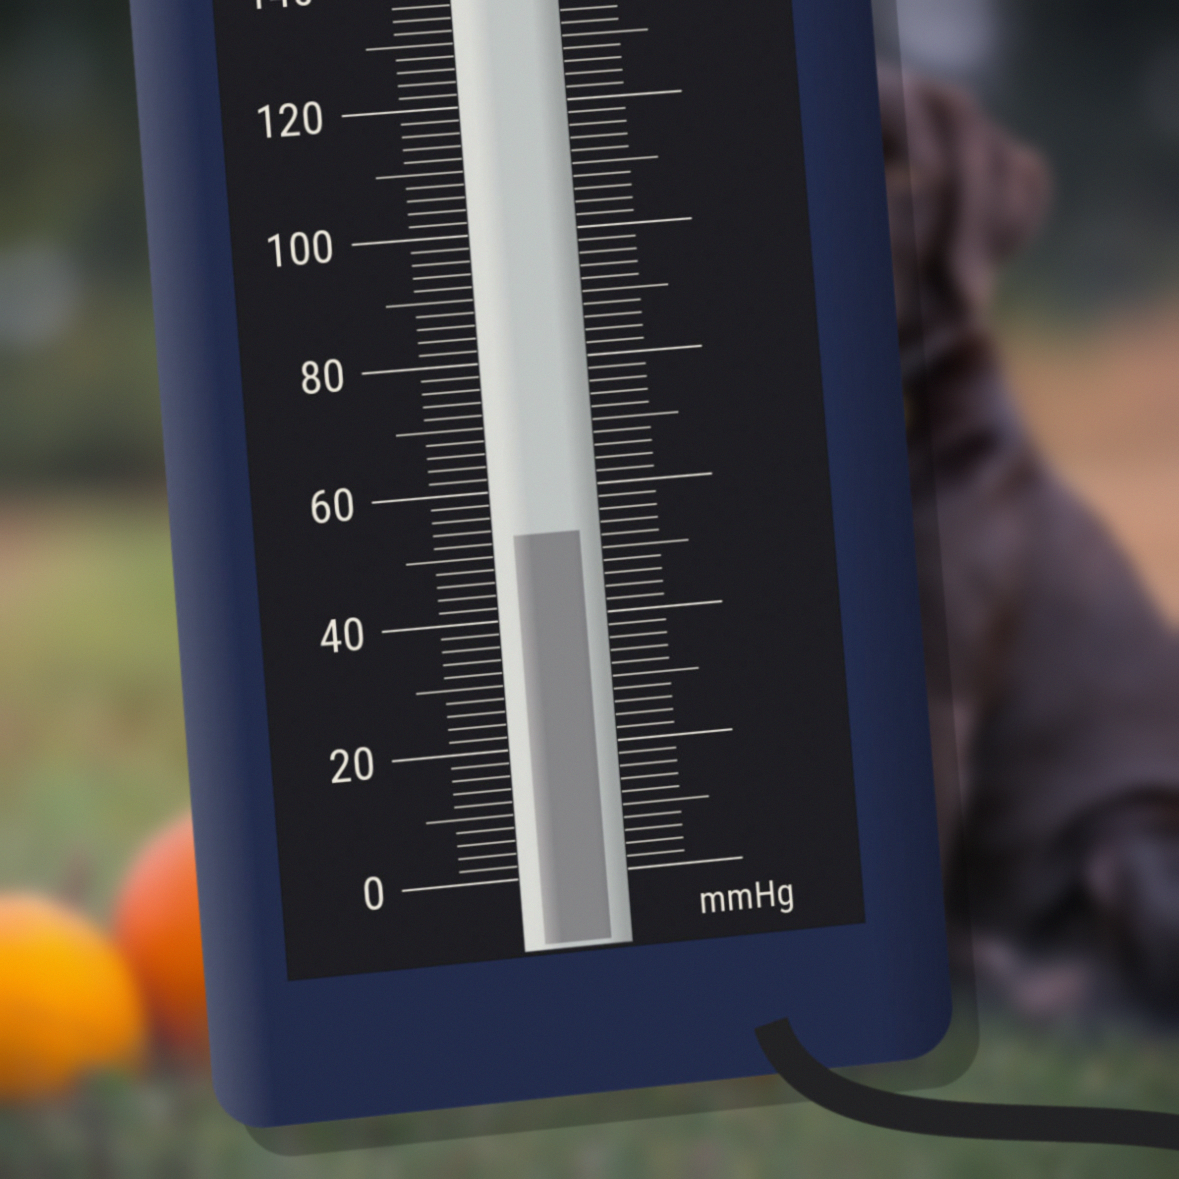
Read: 53 mmHg
